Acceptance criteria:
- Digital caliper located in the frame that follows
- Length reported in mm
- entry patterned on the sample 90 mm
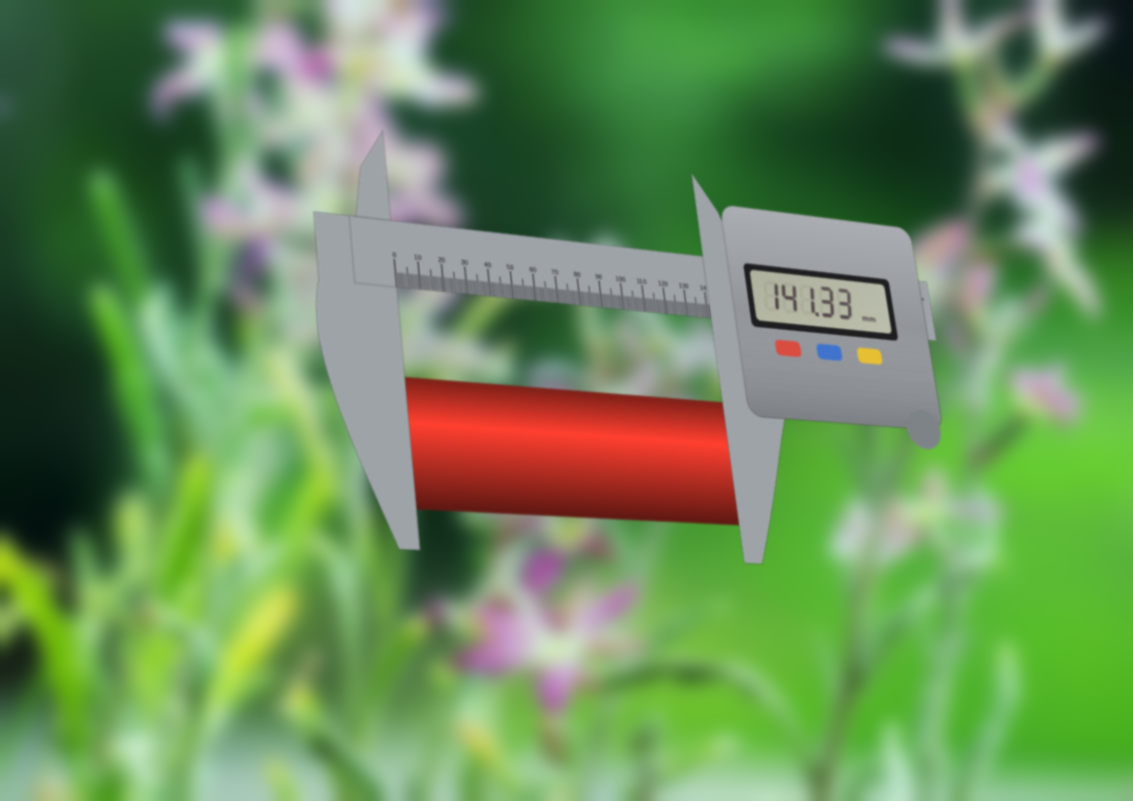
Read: 141.33 mm
